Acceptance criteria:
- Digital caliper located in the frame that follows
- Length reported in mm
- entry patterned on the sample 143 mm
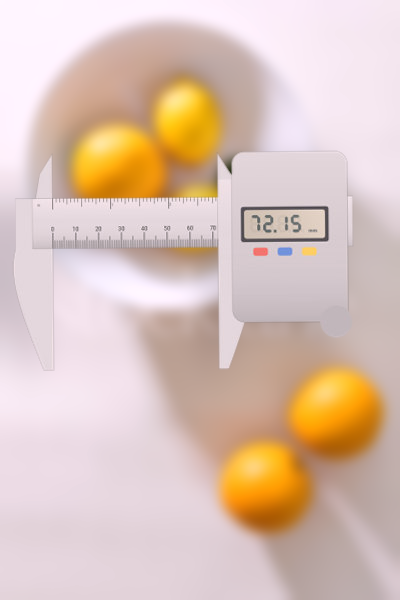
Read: 72.15 mm
